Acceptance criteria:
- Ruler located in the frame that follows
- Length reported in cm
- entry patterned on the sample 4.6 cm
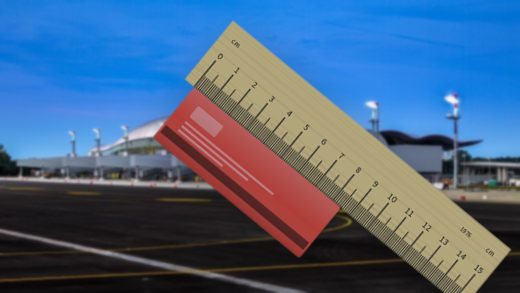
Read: 8.5 cm
